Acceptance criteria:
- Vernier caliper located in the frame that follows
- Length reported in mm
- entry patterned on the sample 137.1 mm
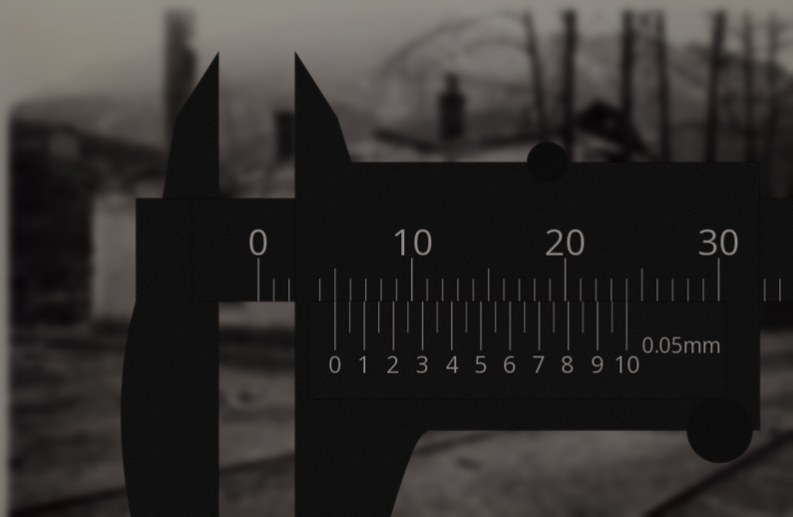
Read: 5.0 mm
